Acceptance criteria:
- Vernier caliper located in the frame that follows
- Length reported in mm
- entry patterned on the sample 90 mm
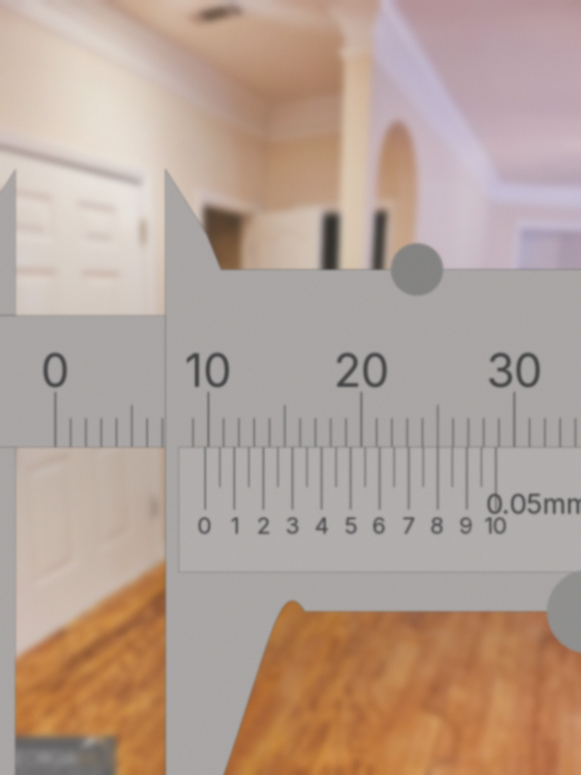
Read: 9.8 mm
